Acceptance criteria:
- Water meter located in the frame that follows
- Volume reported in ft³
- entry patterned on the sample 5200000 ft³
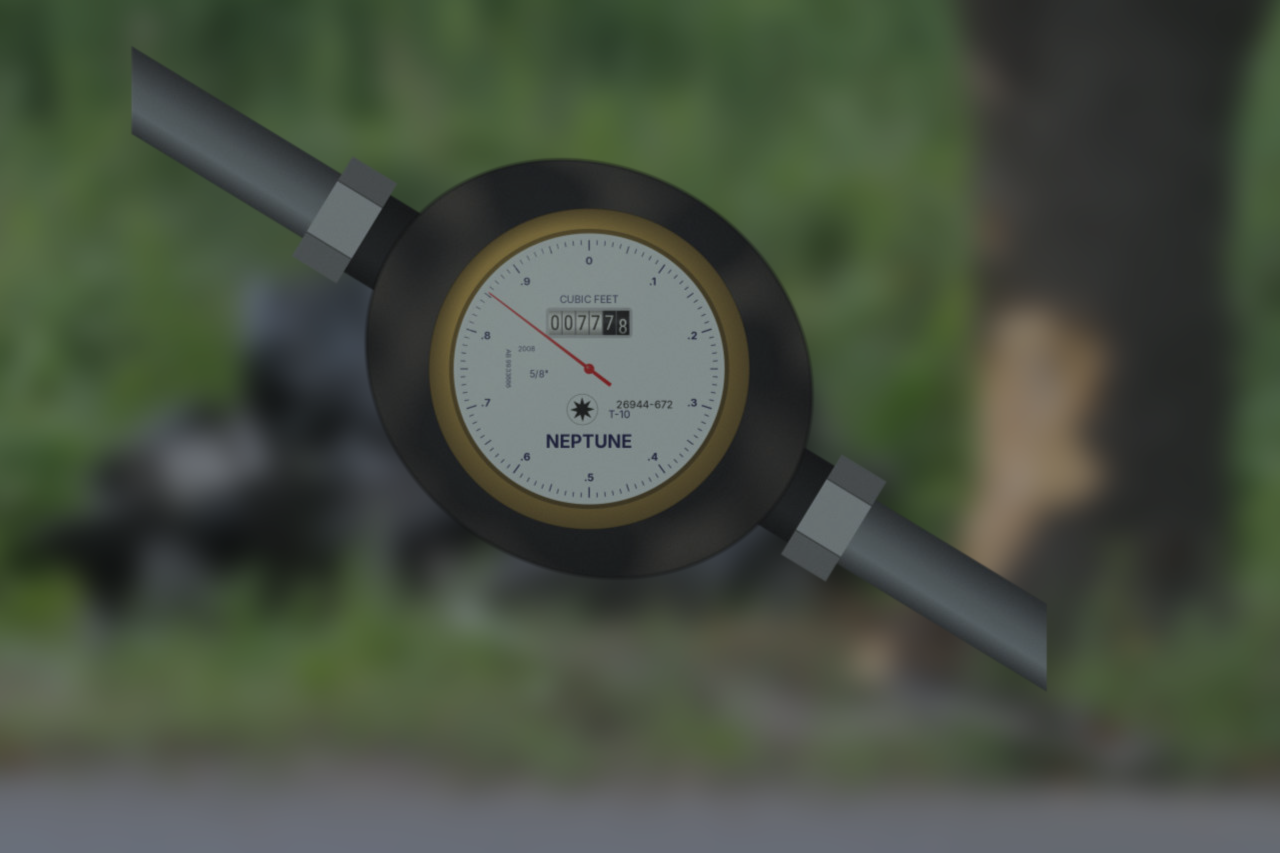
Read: 7777.85 ft³
